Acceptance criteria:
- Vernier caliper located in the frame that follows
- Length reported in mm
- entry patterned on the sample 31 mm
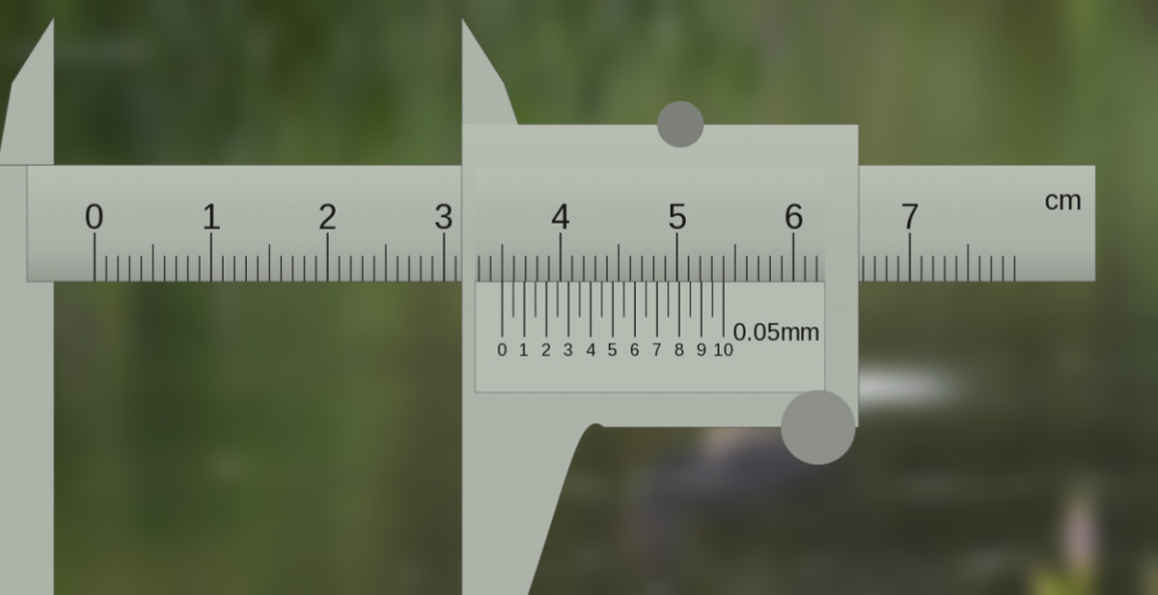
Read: 35.0 mm
